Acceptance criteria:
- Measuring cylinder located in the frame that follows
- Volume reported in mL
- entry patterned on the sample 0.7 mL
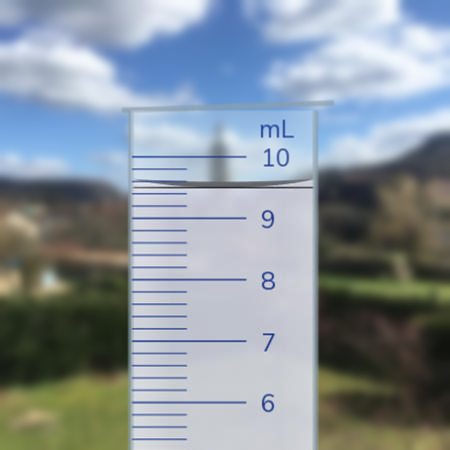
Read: 9.5 mL
